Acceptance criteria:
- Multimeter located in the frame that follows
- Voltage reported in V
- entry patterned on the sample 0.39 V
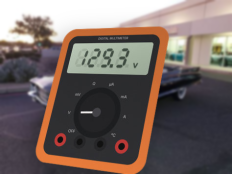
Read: 129.3 V
